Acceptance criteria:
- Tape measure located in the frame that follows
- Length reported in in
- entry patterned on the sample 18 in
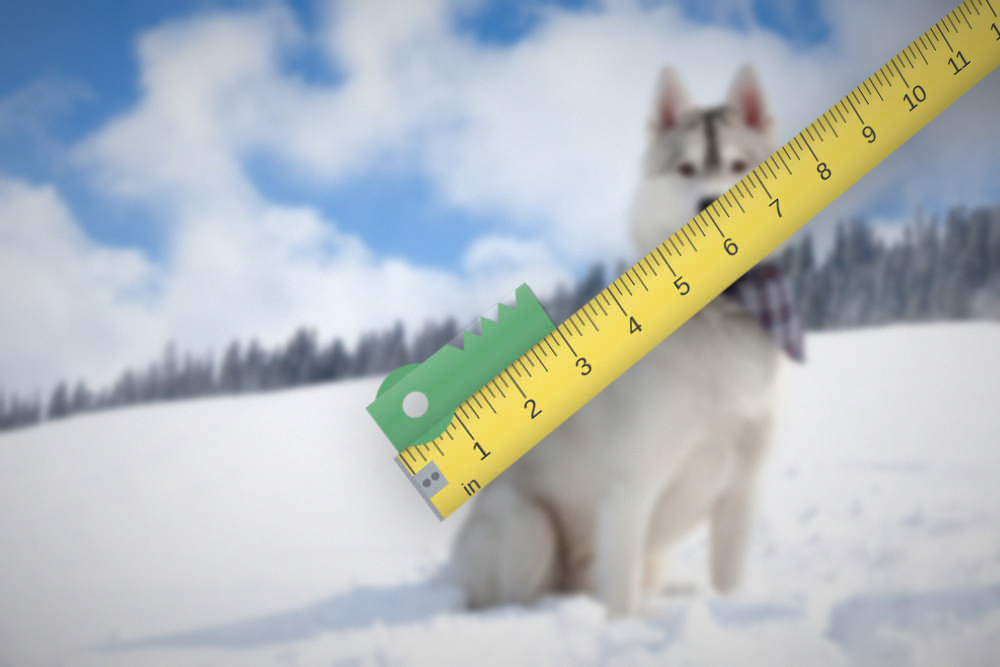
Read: 3 in
